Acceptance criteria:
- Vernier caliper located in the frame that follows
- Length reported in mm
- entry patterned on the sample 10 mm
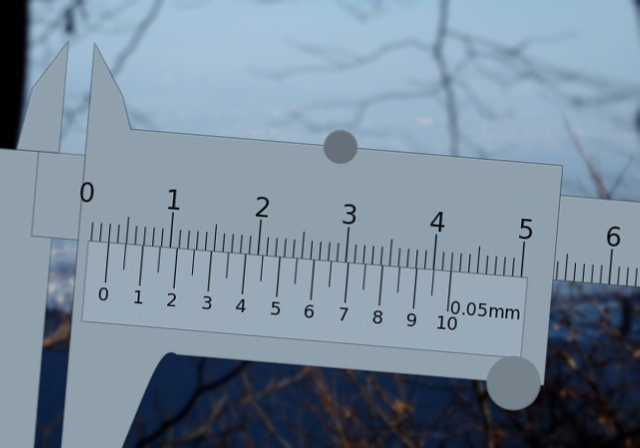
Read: 3.0 mm
